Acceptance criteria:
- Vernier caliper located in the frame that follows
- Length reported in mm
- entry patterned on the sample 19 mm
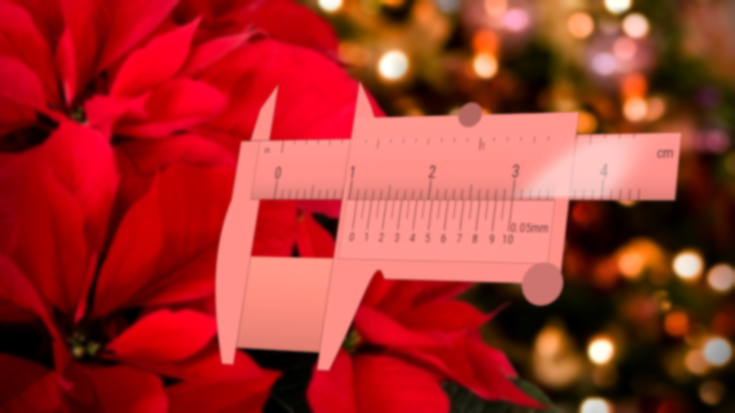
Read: 11.0 mm
